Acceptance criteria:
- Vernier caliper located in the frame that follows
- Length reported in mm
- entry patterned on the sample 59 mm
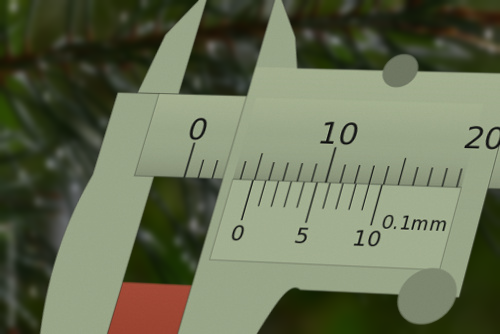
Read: 4.9 mm
